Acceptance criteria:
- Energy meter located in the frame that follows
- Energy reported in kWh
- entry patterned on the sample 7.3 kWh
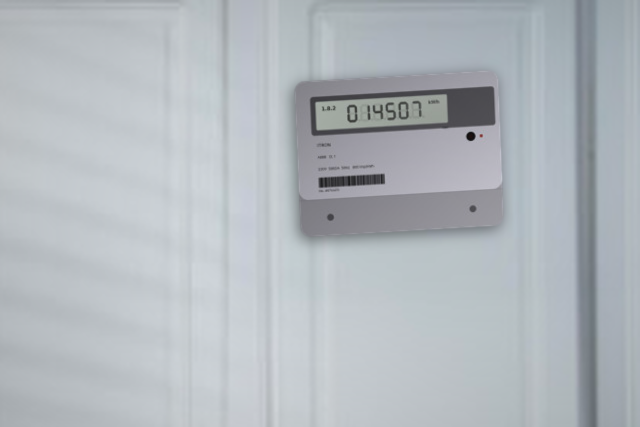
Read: 14507 kWh
